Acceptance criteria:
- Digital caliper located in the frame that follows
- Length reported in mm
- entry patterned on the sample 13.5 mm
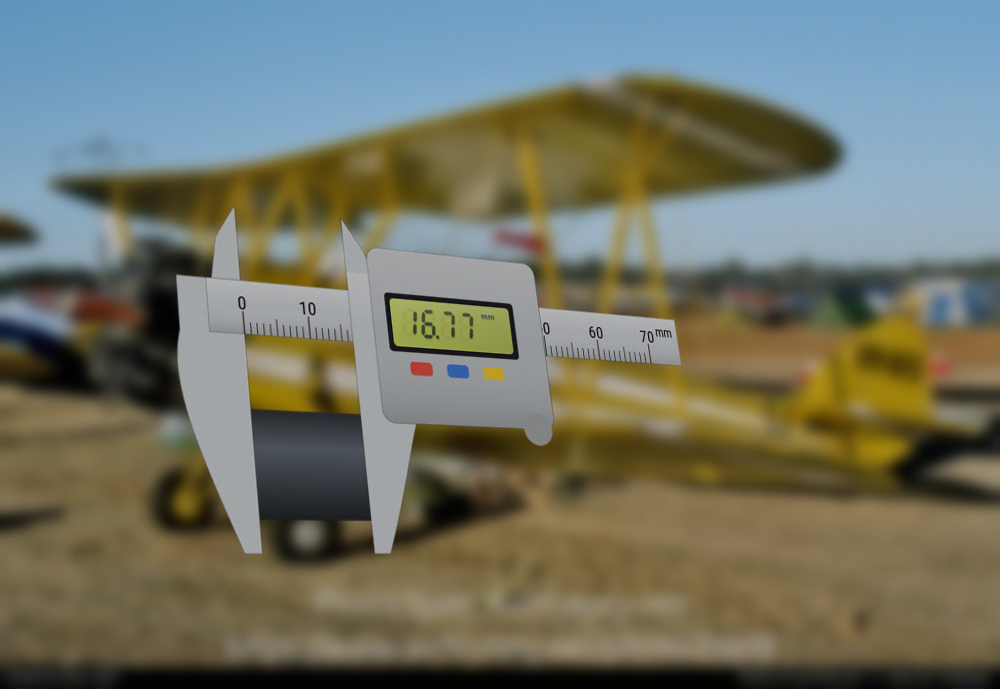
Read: 16.77 mm
